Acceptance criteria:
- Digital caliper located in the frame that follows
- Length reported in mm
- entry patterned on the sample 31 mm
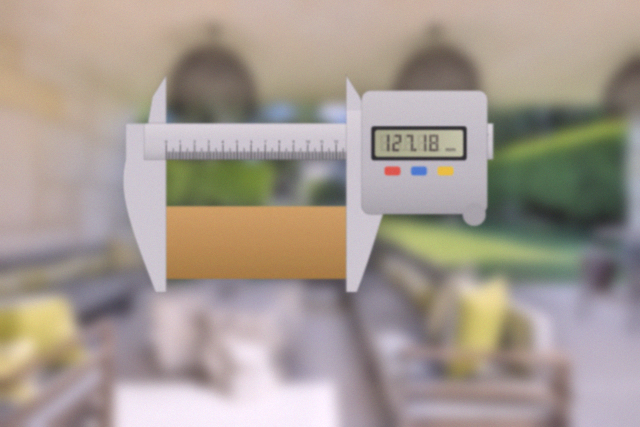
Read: 127.18 mm
